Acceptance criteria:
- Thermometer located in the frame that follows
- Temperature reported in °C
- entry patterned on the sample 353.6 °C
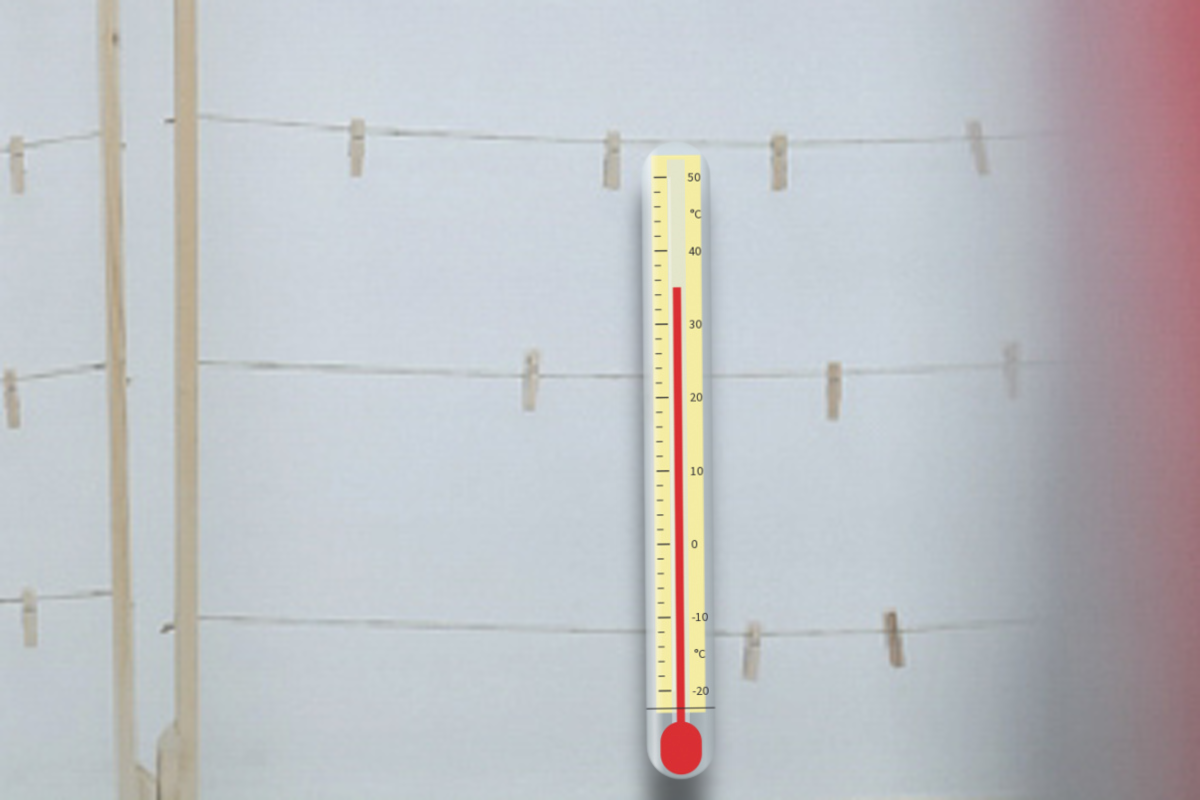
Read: 35 °C
